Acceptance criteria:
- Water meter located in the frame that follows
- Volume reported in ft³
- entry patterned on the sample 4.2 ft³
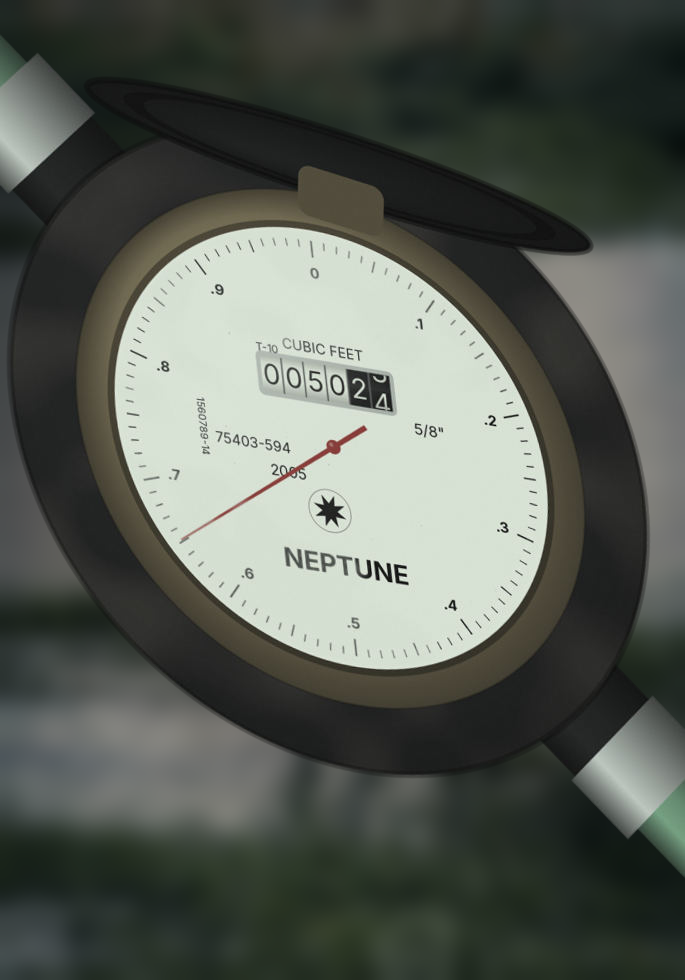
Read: 5023.65 ft³
